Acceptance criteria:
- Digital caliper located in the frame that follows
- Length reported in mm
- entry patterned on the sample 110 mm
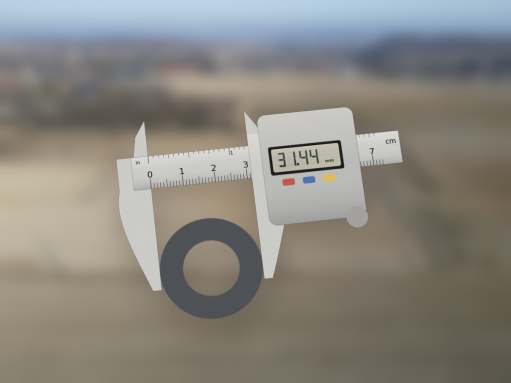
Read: 31.44 mm
